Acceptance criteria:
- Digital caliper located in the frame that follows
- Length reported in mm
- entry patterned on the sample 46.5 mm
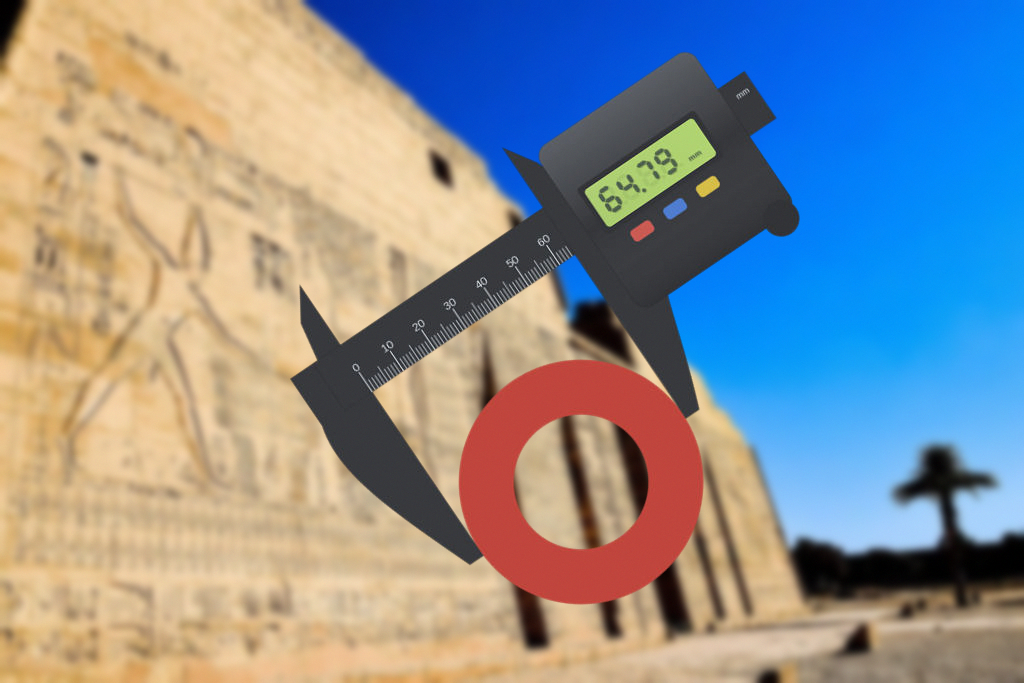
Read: 64.79 mm
